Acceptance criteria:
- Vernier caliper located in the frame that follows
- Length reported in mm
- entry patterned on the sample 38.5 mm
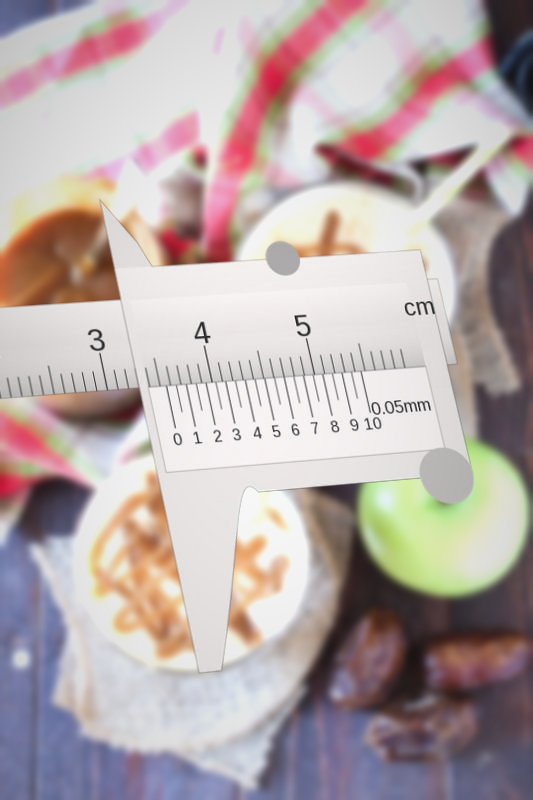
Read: 35.6 mm
